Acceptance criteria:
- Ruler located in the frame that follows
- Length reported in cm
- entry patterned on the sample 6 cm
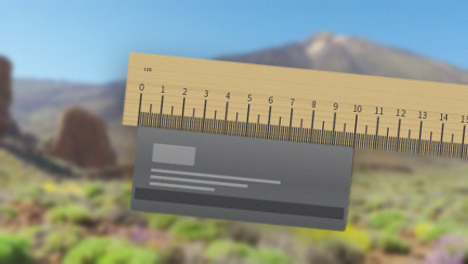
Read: 10 cm
